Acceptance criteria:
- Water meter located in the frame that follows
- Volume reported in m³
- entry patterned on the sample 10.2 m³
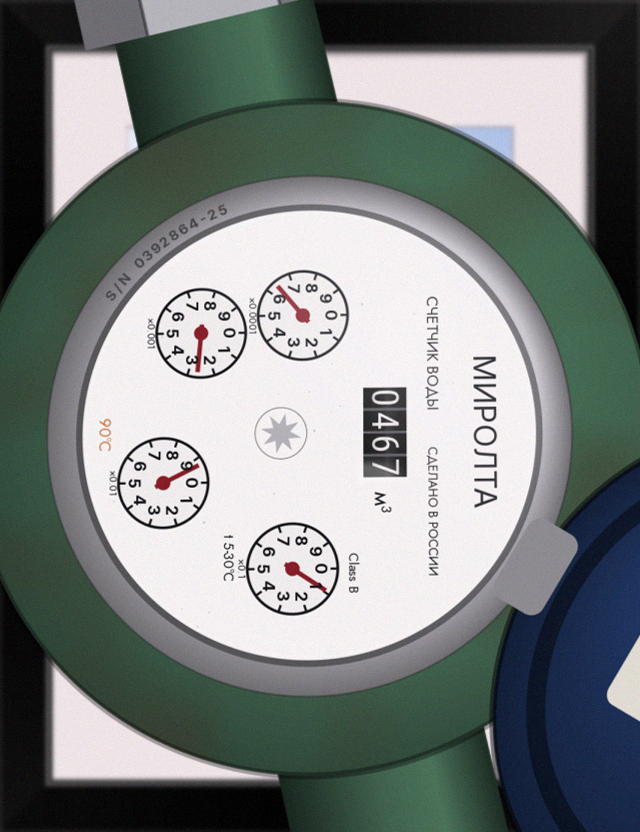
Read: 467.0926 m³
